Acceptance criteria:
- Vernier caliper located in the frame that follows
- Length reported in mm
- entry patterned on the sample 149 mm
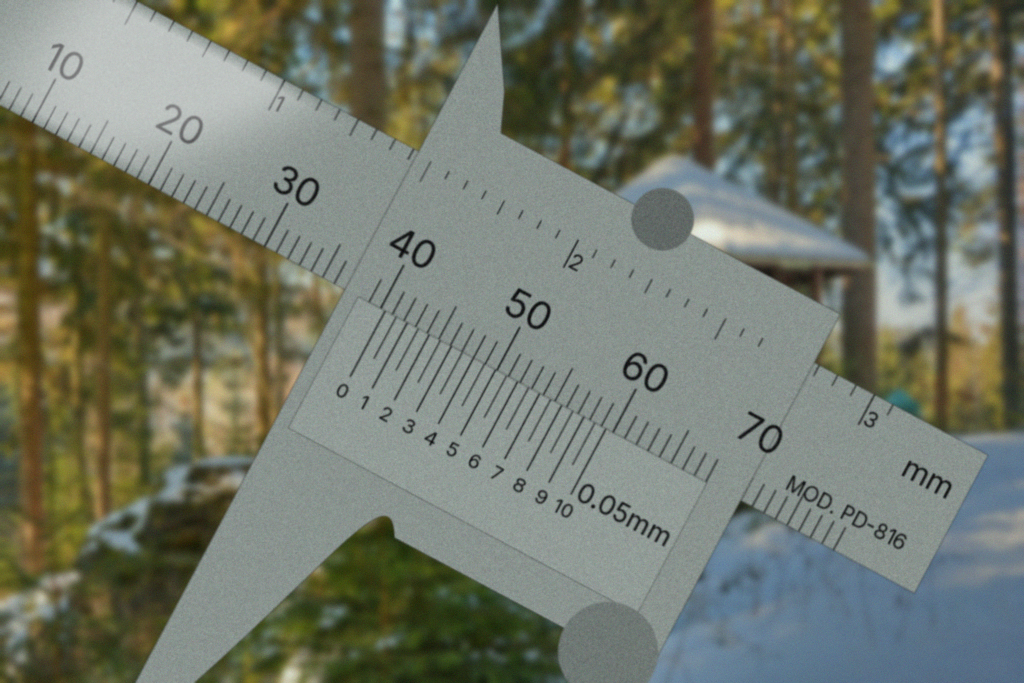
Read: 40.4 mm
